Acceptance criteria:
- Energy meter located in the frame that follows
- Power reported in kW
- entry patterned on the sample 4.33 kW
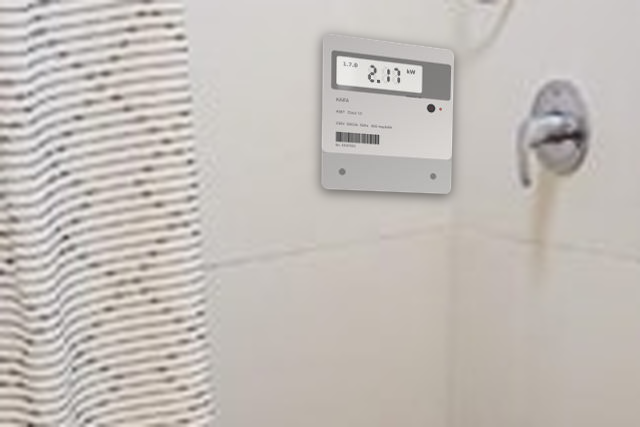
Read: 2.17 kW
